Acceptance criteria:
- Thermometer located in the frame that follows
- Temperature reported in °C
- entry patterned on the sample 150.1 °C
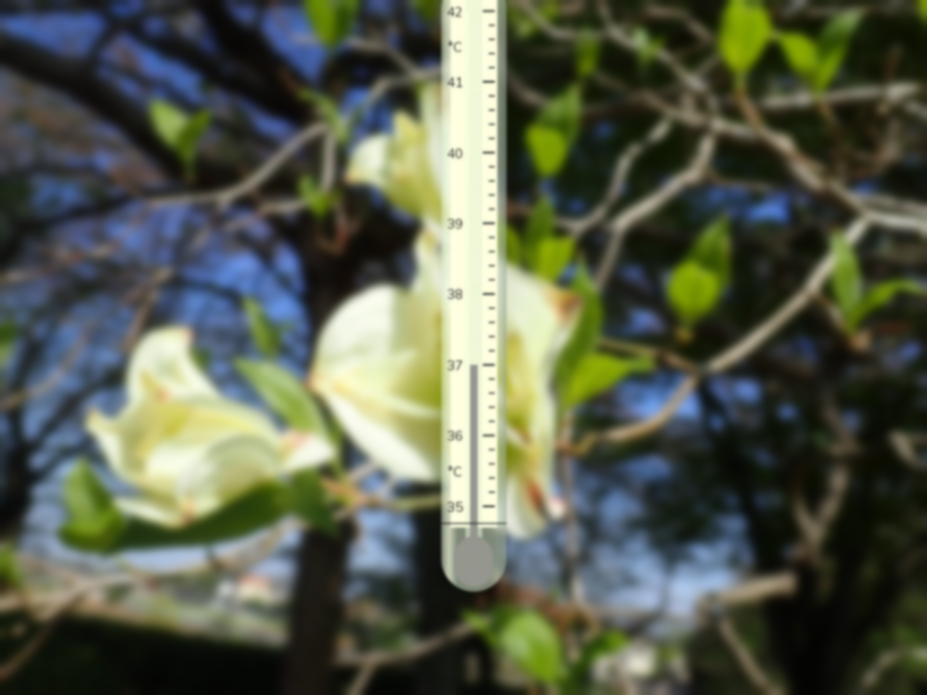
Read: 37 °C
